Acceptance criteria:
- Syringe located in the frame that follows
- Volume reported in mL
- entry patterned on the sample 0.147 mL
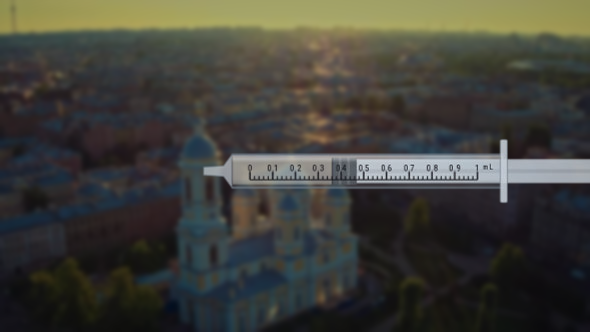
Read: 0.36 mL
